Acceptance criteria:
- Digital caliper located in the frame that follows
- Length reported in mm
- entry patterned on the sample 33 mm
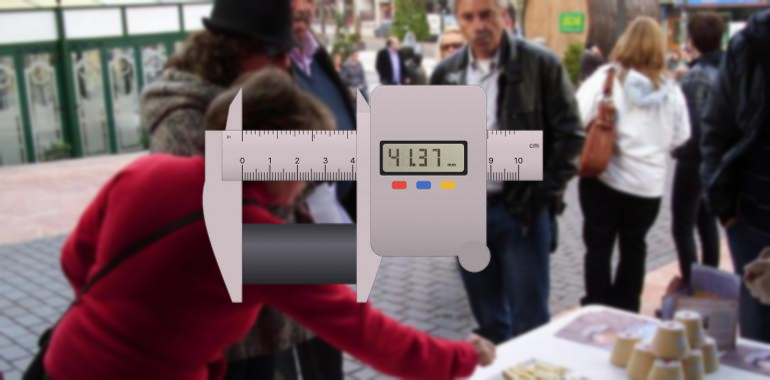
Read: 41.37 mm
